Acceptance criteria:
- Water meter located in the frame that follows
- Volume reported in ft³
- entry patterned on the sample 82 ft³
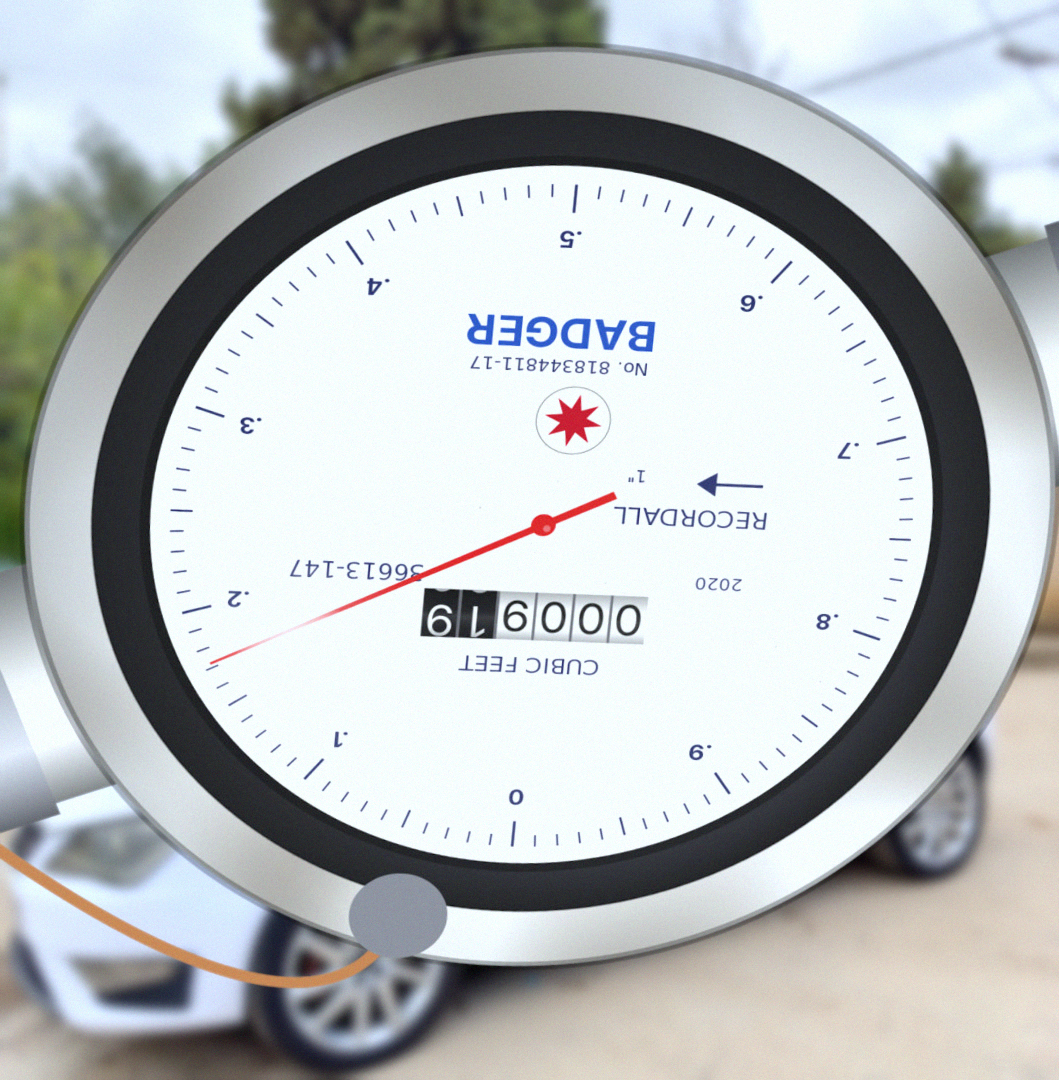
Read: 919.17 ft³
